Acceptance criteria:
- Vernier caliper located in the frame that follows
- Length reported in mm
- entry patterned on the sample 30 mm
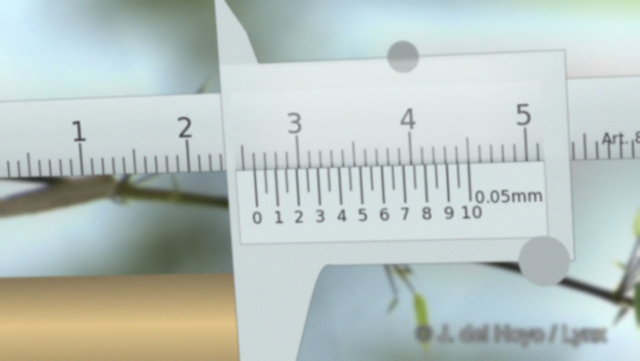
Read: 26.0 mm
